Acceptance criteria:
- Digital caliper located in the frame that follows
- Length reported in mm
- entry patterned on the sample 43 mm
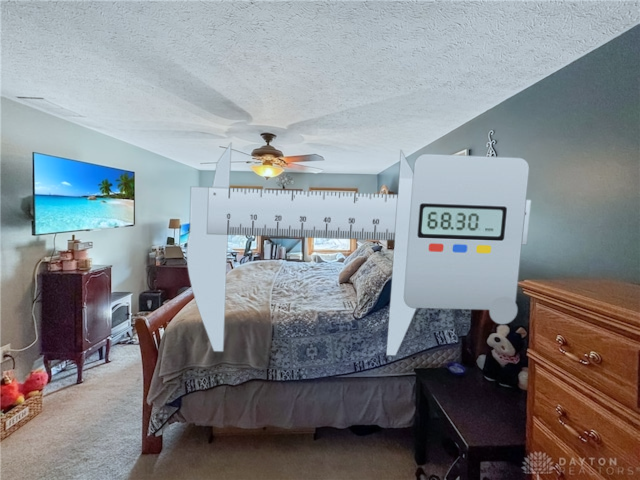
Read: 68.30 mm
